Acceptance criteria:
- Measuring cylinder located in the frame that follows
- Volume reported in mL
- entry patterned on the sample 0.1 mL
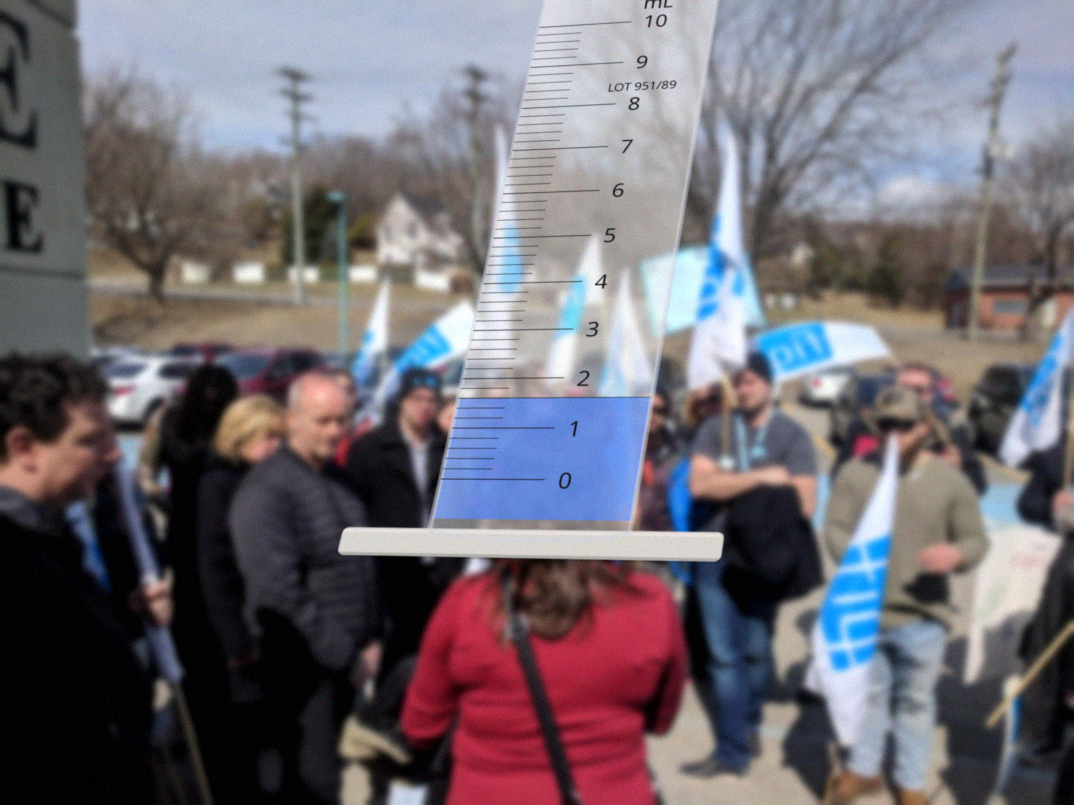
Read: 1.6 mL
